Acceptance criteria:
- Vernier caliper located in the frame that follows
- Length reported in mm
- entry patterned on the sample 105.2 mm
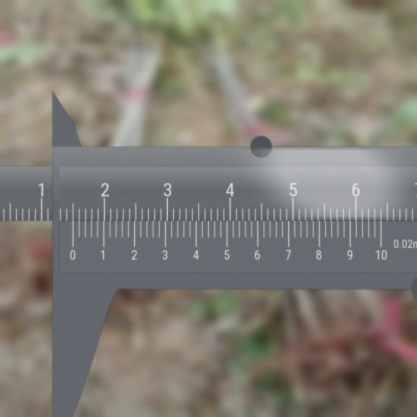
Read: 15.0 mm
